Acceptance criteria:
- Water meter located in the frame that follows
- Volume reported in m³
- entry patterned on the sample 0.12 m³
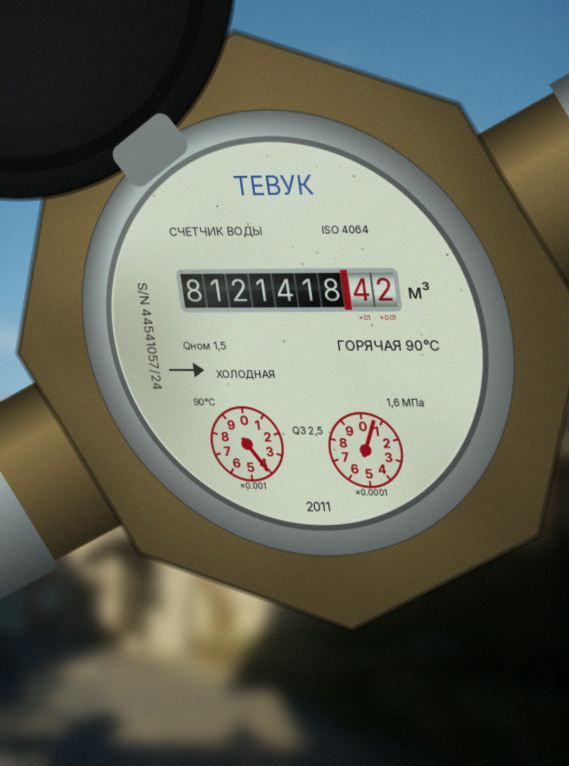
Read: 8121418.4240 m³
